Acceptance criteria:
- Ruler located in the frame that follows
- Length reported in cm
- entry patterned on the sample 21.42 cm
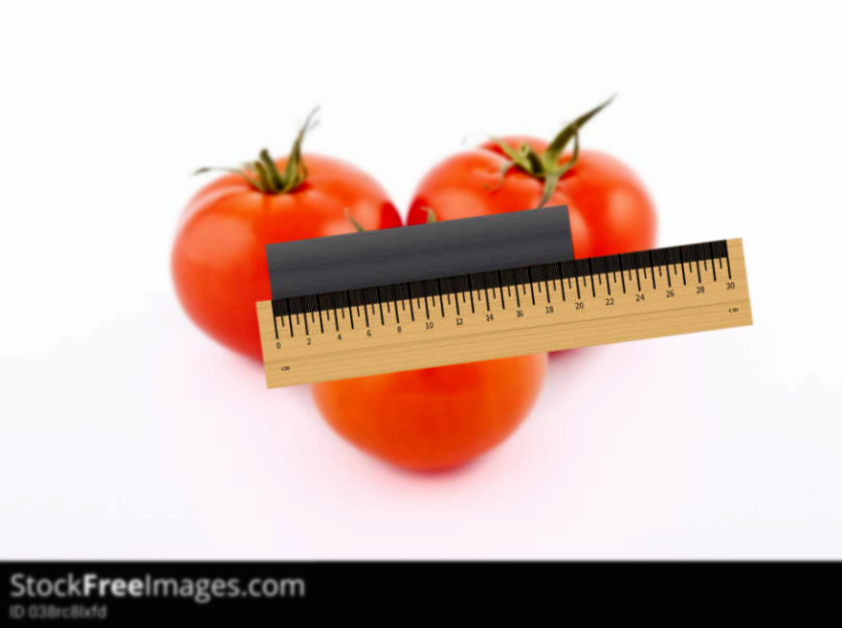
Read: 20 cm
